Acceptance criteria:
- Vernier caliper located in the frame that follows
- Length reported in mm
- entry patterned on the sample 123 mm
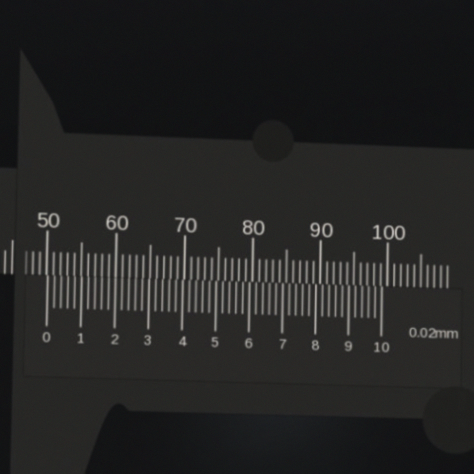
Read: 50.2 mm
